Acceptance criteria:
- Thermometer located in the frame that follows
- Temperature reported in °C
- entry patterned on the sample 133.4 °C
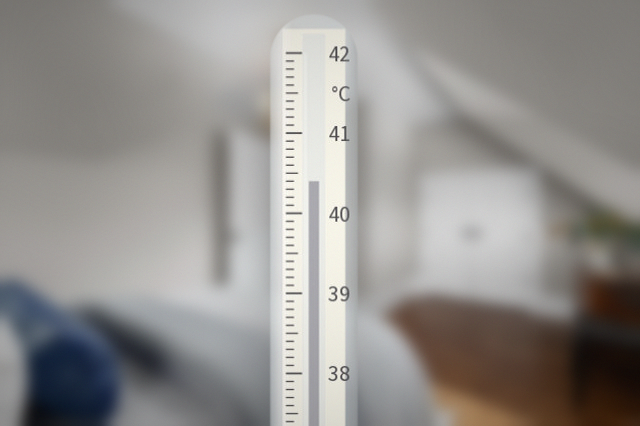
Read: 40.4 °C
